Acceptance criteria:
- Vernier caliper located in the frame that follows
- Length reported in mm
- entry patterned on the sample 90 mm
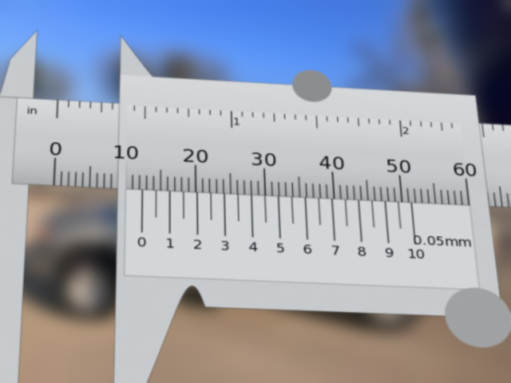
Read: 12.4 mm
